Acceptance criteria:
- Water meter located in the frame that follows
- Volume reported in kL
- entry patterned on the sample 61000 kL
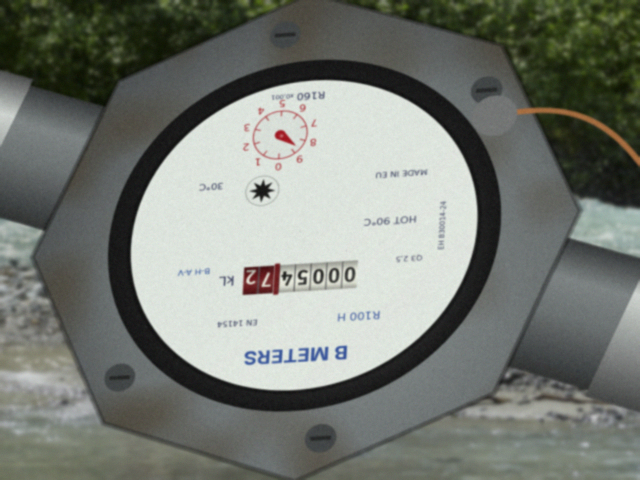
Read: 54.718 kL
